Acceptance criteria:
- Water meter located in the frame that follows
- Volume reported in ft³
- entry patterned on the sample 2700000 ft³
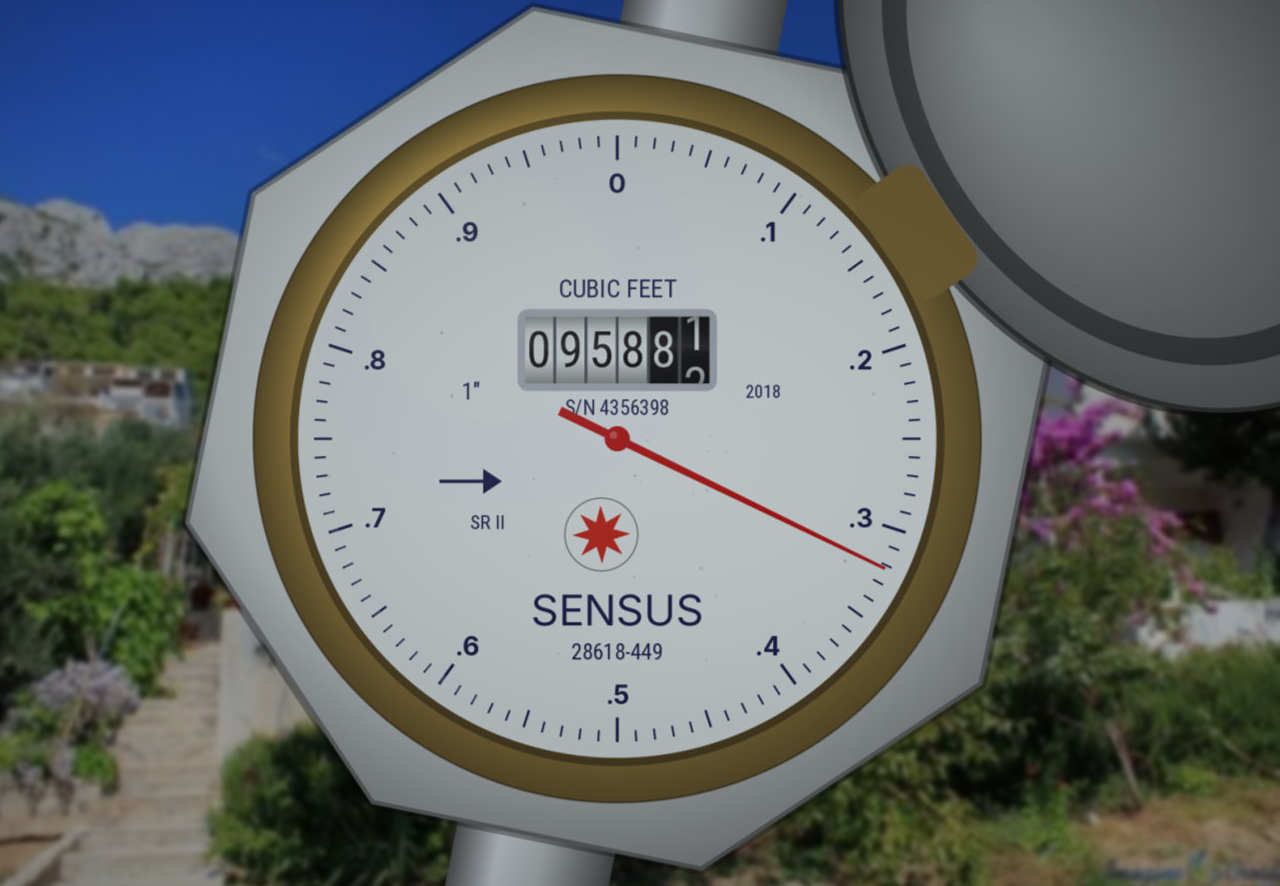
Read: 95881.32 ft³
